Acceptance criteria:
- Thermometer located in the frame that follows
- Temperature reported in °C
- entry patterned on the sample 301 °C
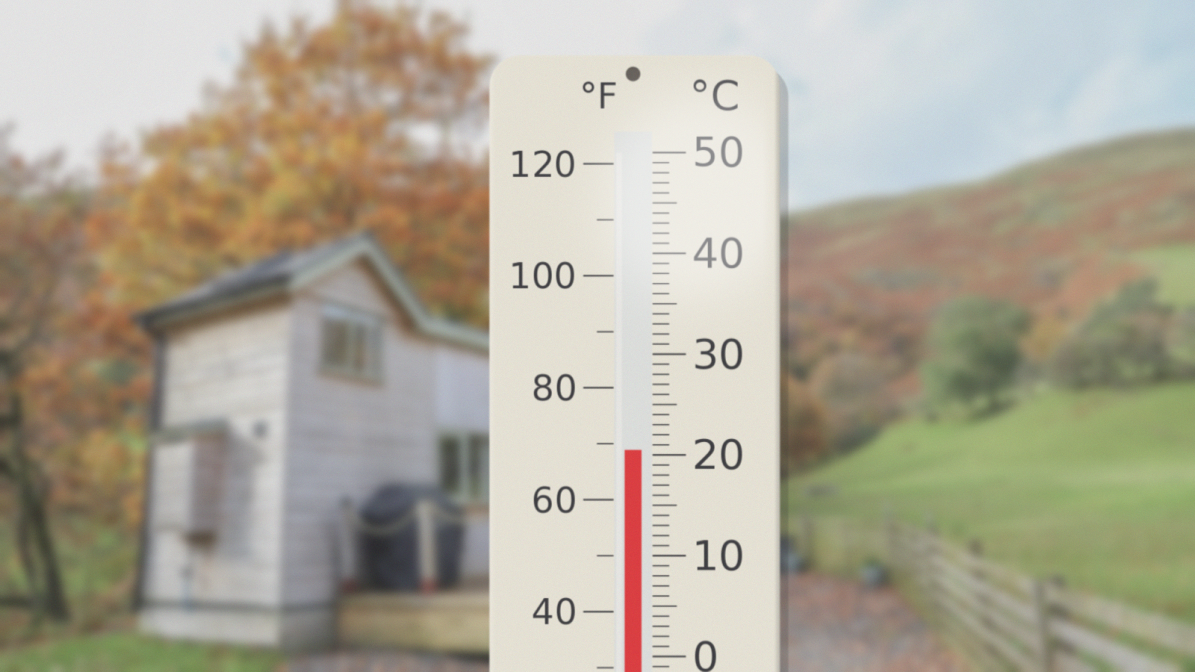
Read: 20.5 °C
